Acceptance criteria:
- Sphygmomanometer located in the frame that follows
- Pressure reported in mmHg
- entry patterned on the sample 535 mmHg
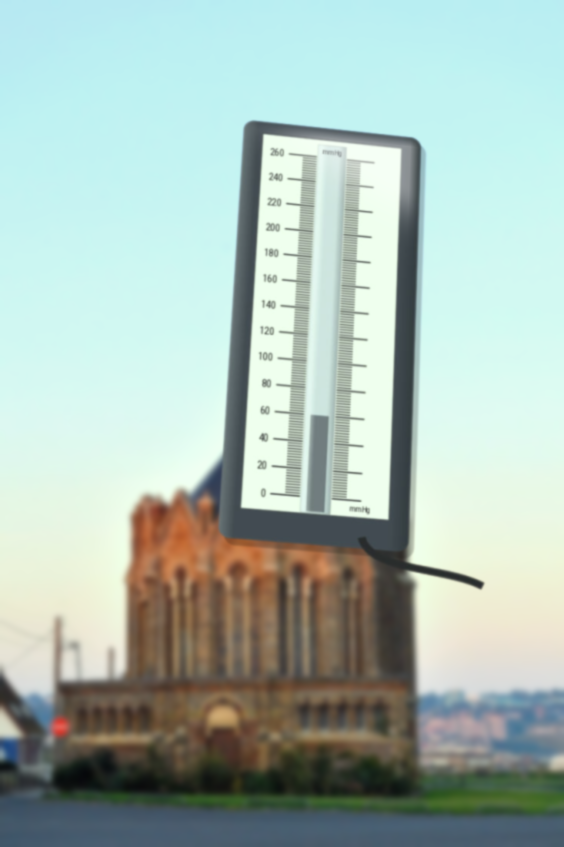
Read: 60 mmHg
